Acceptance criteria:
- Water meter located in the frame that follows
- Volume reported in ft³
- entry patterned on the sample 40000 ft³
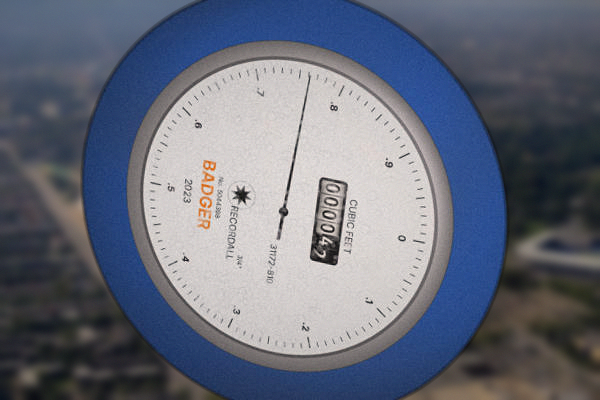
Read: 41.76 ft³
